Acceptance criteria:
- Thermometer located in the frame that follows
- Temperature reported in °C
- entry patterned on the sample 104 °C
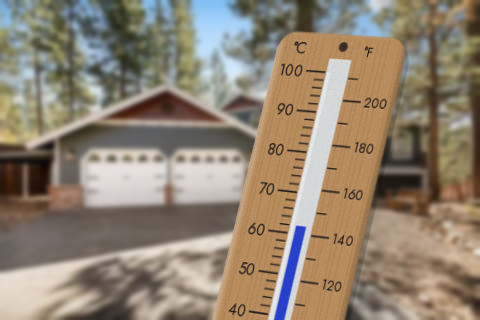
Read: 62 °C
